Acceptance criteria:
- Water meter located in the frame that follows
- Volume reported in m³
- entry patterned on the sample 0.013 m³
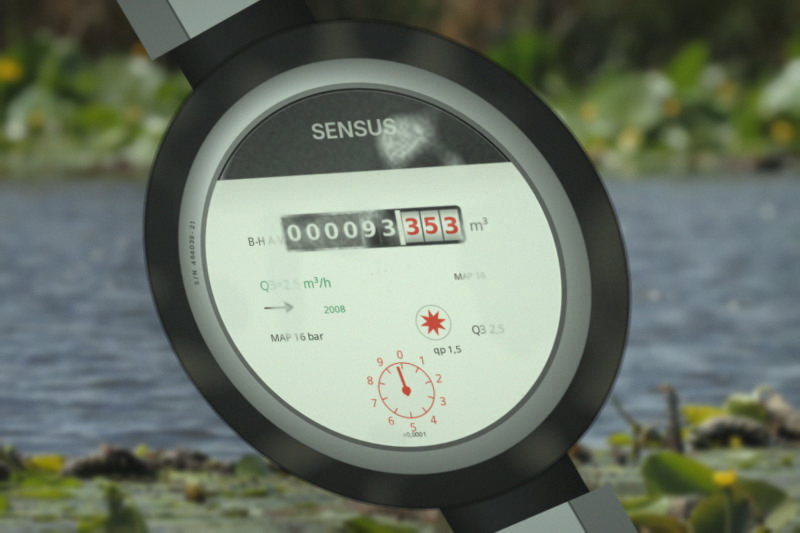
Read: 93.3529 m³
